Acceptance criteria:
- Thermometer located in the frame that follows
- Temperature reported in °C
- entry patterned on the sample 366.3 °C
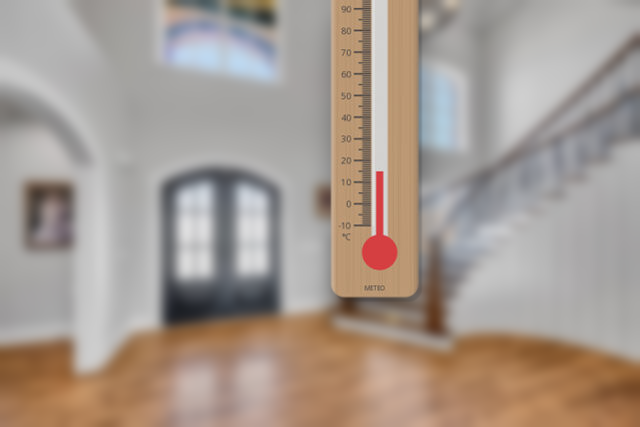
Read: 15 °C
